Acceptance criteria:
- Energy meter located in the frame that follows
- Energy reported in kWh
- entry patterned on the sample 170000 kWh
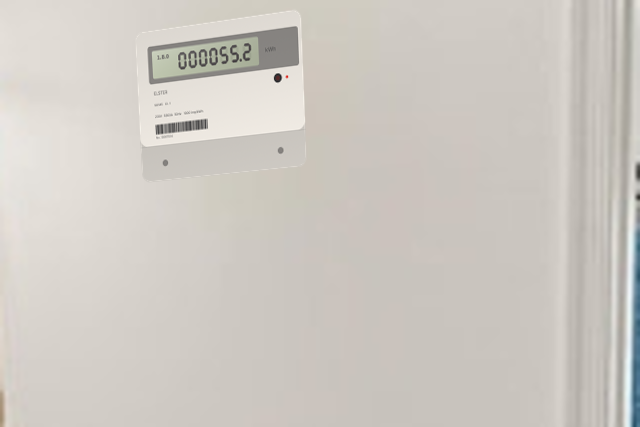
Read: 55.2 kWh
